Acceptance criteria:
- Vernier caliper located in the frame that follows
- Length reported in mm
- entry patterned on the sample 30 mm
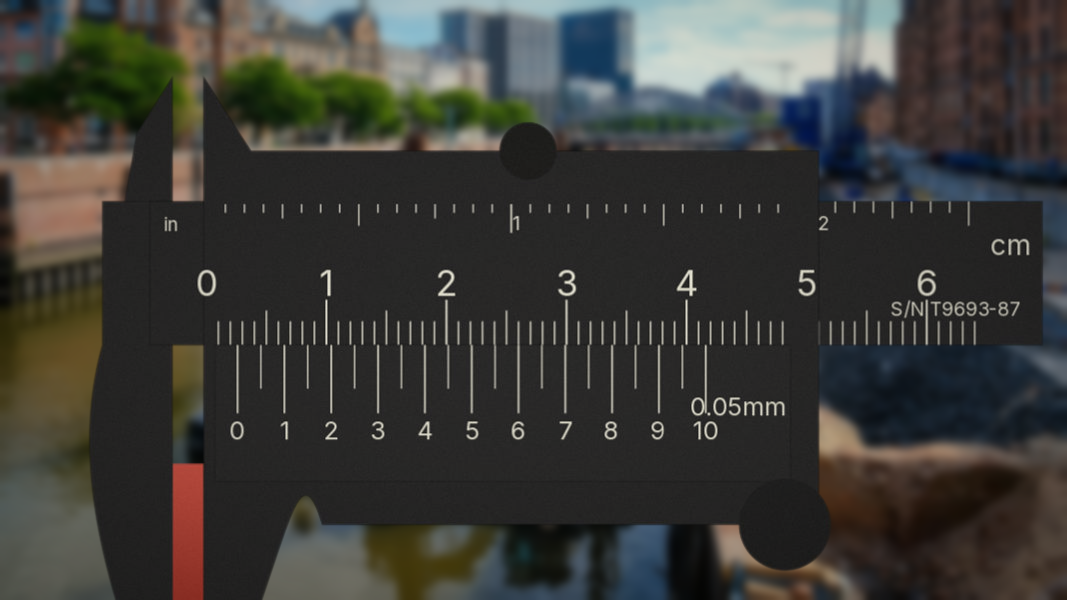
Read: 2.6 mm
